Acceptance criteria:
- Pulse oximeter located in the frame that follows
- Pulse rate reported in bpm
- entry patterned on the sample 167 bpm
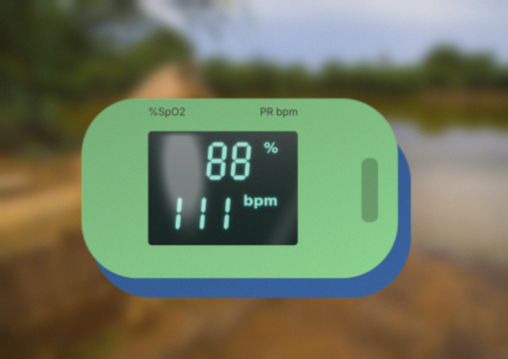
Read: 111 bpm
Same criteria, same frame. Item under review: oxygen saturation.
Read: 88 %
